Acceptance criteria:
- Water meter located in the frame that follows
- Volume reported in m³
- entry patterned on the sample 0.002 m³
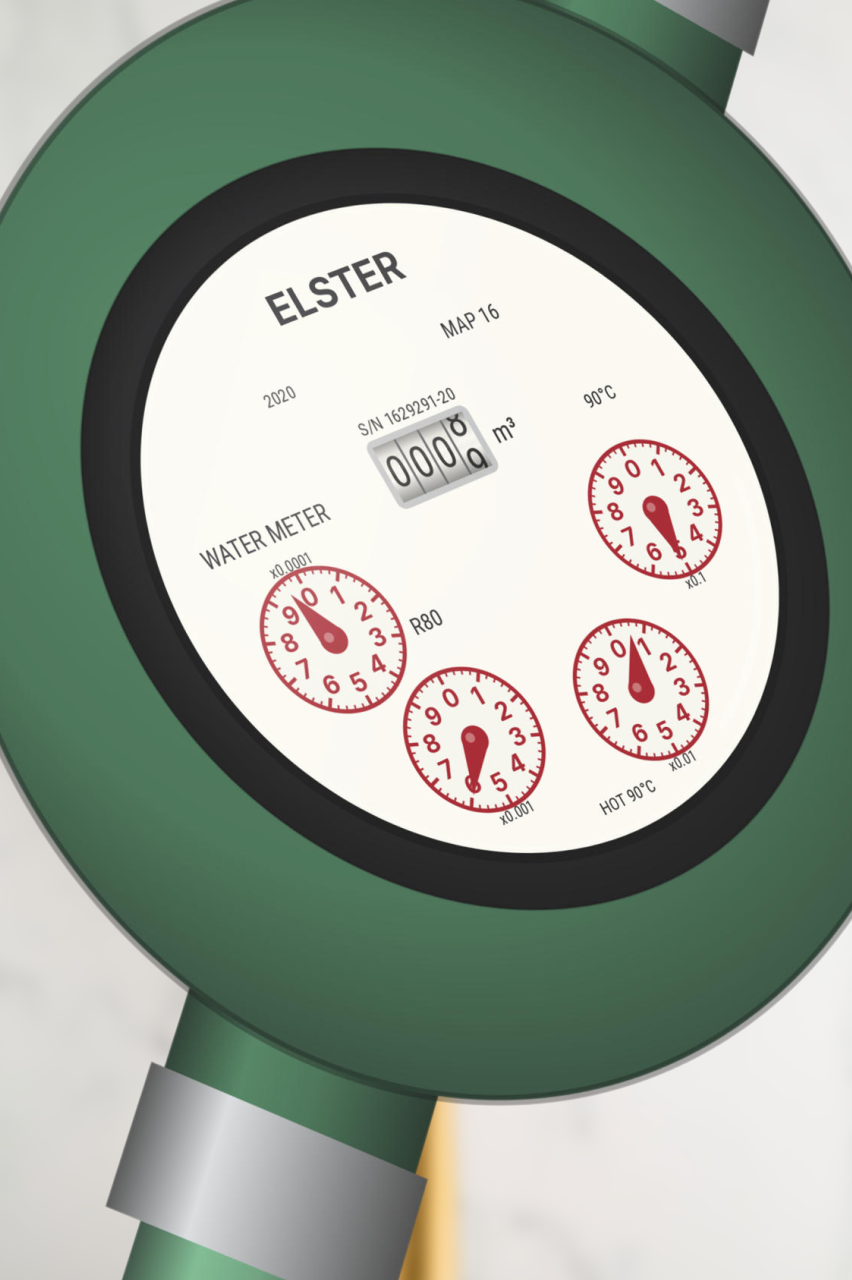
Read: 8.5059 m³
